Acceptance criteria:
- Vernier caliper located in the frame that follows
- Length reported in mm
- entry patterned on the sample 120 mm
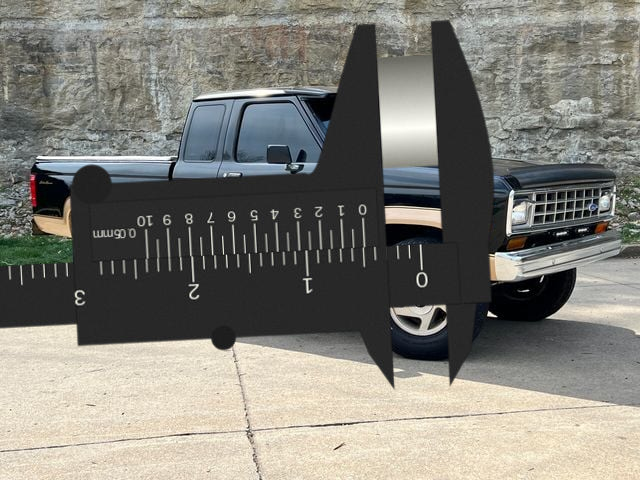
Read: 4.9 mm
